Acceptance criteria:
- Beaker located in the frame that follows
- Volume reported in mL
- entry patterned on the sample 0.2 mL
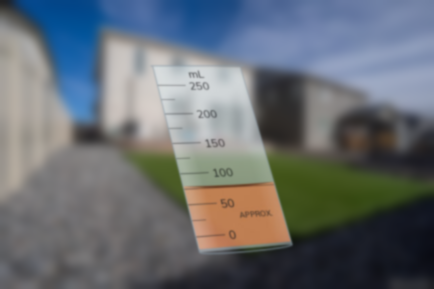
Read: 75 mL
